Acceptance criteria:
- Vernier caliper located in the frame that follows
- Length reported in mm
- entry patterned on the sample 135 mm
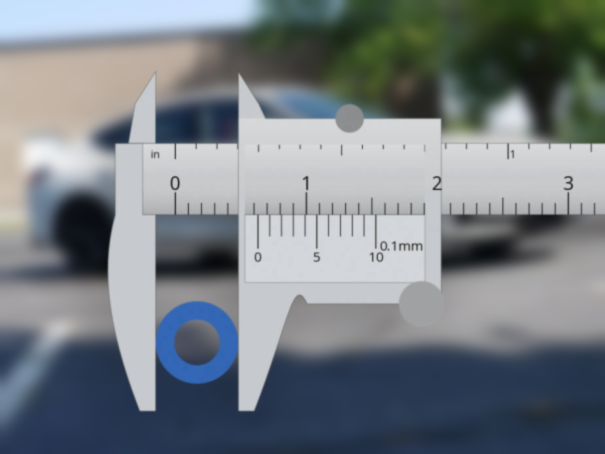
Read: 6.3 mm
